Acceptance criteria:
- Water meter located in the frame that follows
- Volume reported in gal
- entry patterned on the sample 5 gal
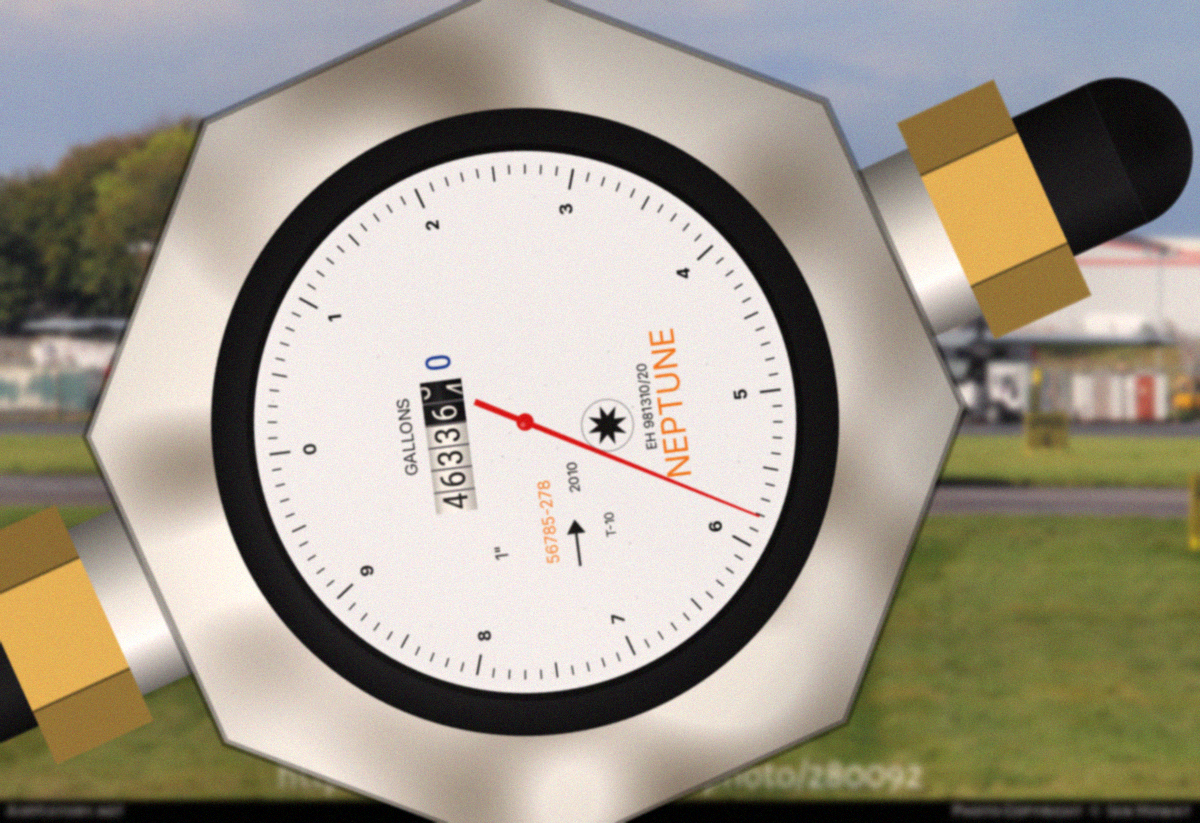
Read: 4633635.8 gal
